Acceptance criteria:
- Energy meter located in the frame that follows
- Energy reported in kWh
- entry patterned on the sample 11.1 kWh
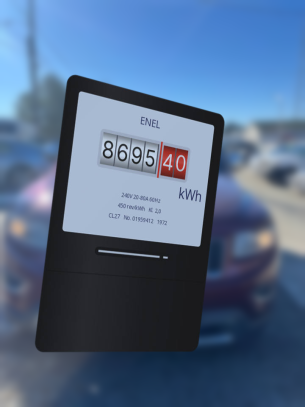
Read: 8695.40 kWh
